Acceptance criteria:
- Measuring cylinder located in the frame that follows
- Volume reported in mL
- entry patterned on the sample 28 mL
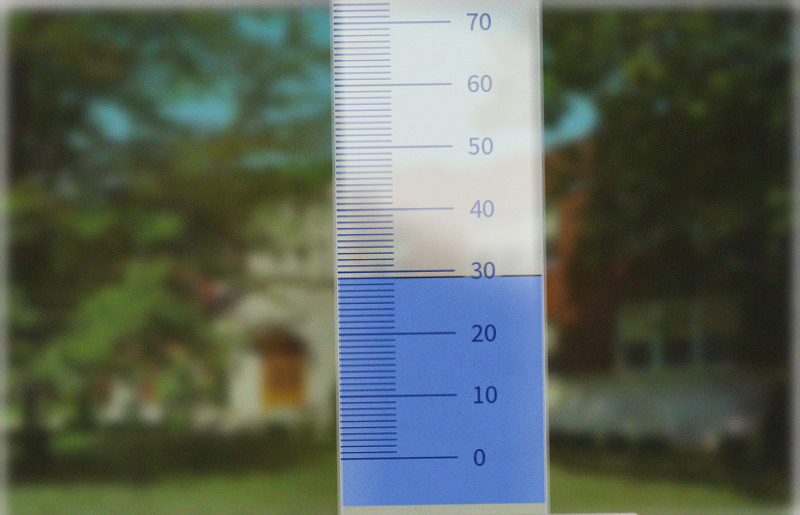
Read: 29 mL
